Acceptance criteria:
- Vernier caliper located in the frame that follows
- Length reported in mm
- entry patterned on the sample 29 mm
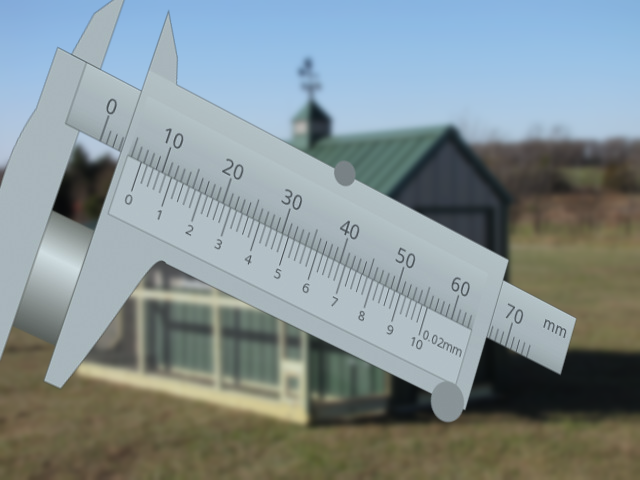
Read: 6.6 mm
